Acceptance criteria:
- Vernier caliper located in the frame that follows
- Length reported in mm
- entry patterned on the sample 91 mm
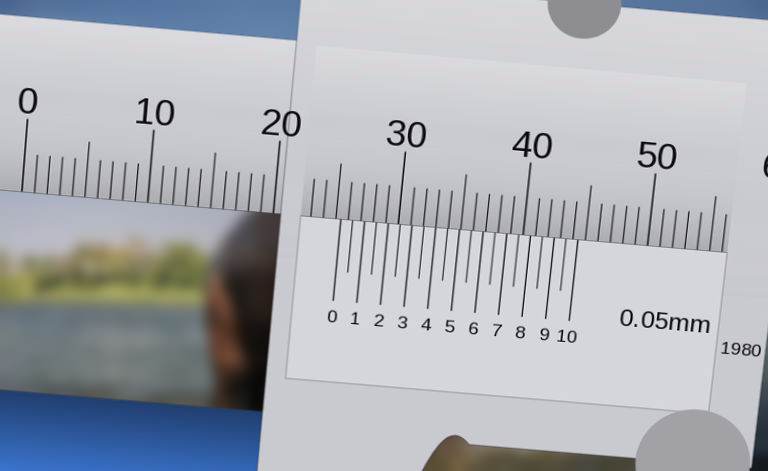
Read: 25.4 mm
